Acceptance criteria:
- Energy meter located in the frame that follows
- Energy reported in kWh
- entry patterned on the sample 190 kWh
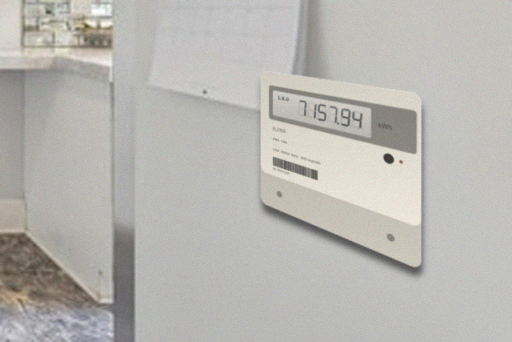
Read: 7157.94 kWh
